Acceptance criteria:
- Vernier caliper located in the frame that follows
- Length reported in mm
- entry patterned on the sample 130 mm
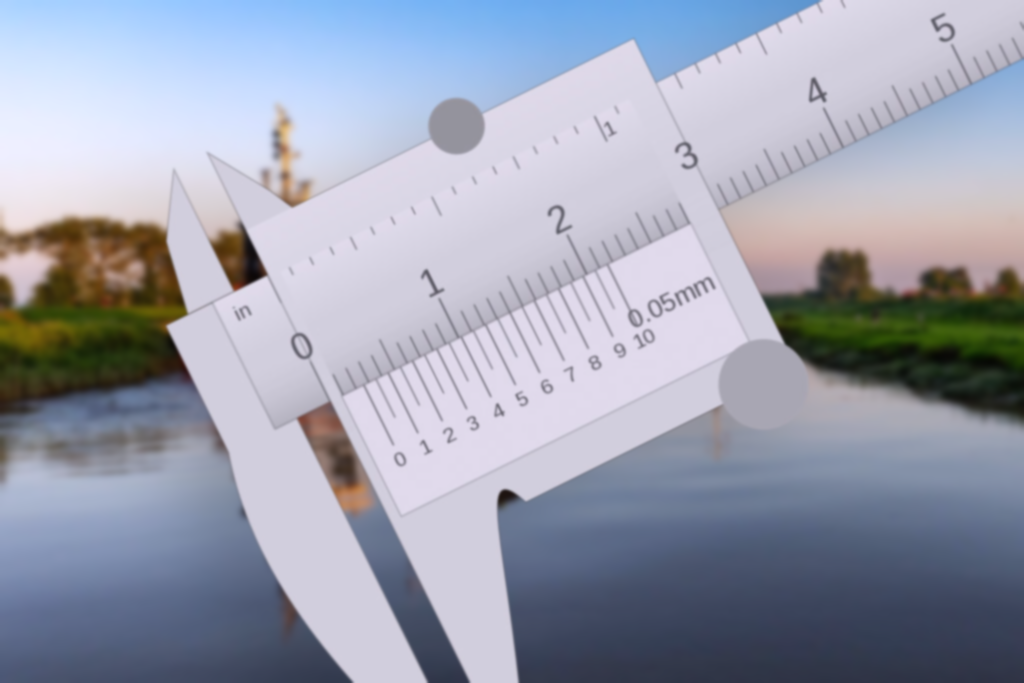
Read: 2.6 mm
